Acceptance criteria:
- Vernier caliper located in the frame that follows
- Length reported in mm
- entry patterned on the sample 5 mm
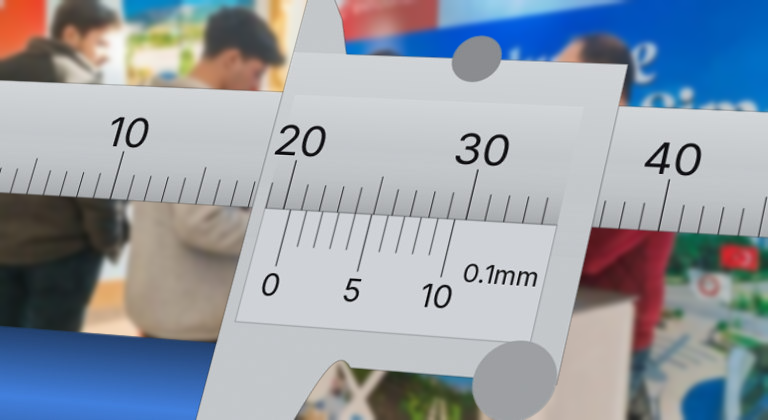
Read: 20.4 mm
